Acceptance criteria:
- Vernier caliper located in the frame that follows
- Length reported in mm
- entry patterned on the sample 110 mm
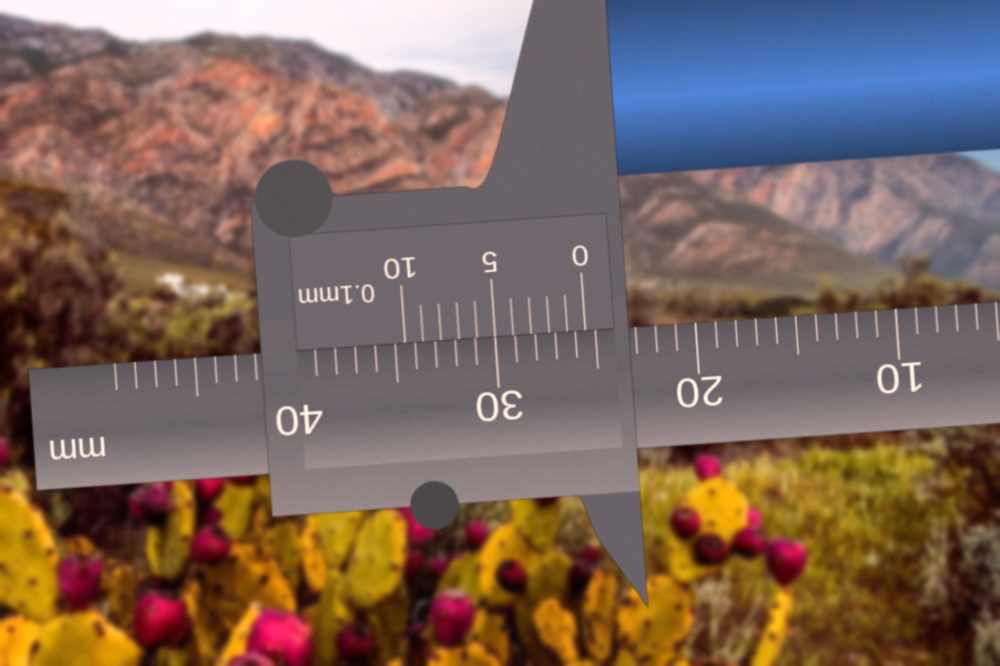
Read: 25.5 mm
